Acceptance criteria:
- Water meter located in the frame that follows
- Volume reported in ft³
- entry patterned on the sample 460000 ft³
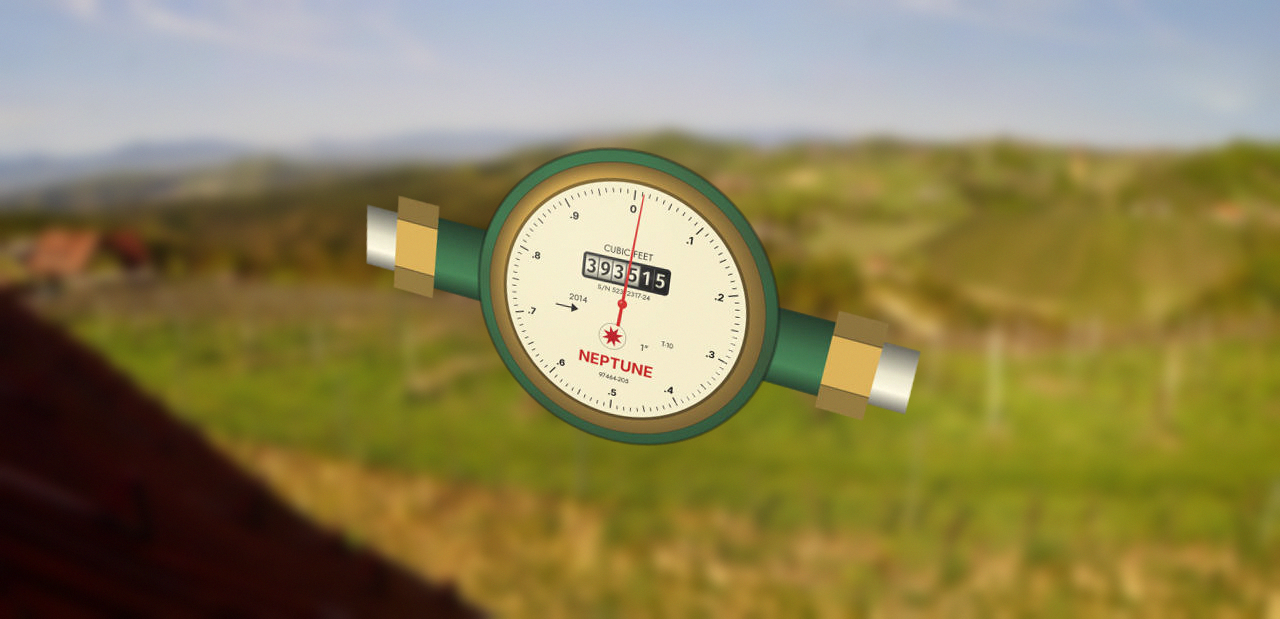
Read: 393515.01 ft³
